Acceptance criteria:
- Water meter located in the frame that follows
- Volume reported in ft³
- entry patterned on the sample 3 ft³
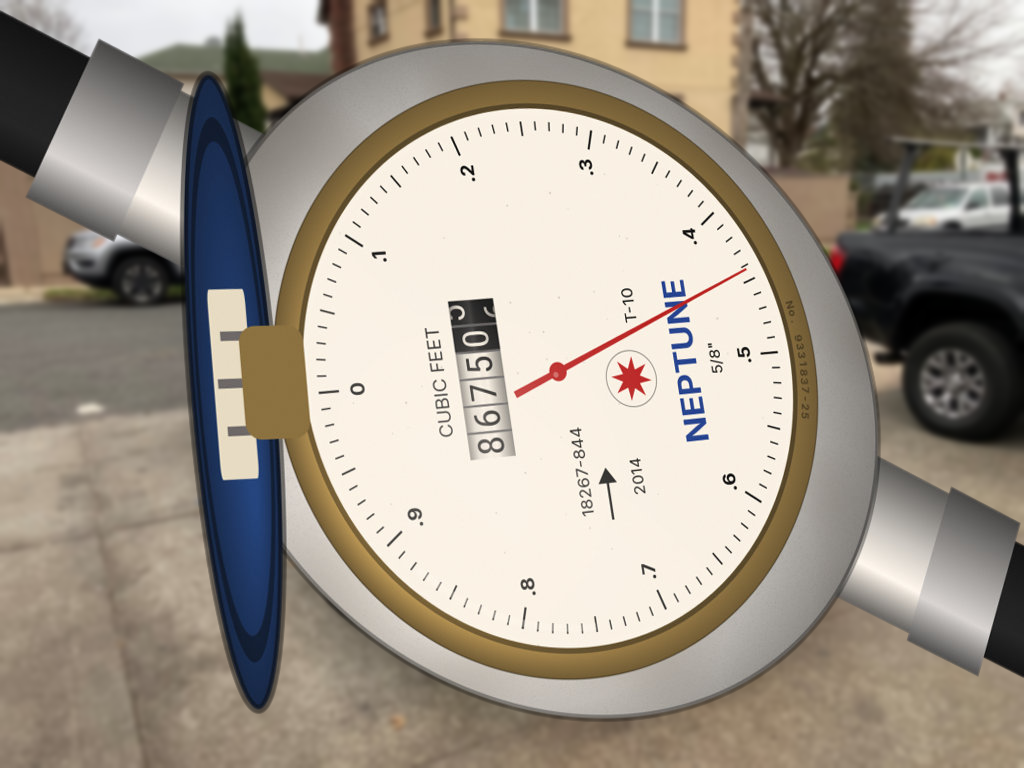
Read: 867505.44 ft³
